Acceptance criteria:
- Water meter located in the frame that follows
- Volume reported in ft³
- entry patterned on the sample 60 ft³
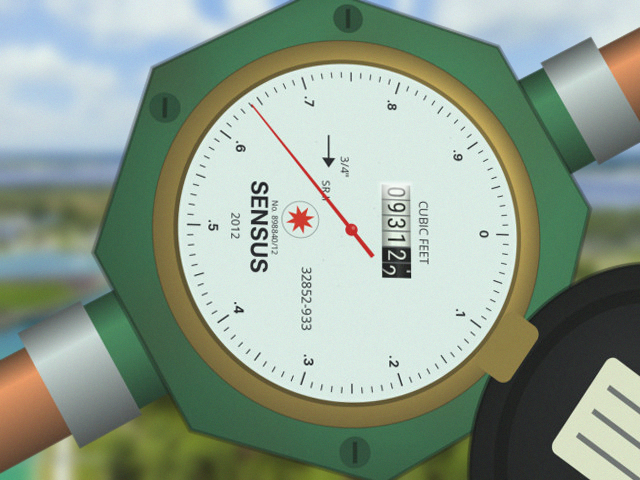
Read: 93121.64 ft³
